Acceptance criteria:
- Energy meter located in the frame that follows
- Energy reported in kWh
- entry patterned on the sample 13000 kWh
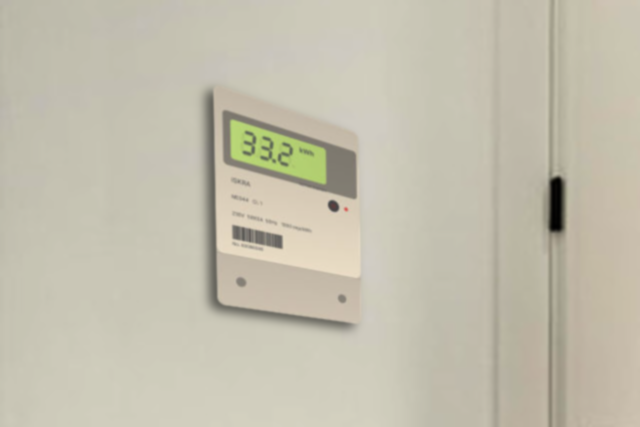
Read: 33.2 kWh
